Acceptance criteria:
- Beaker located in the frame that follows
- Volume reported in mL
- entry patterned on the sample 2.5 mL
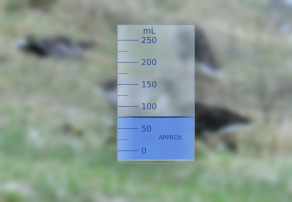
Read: 75 mL
